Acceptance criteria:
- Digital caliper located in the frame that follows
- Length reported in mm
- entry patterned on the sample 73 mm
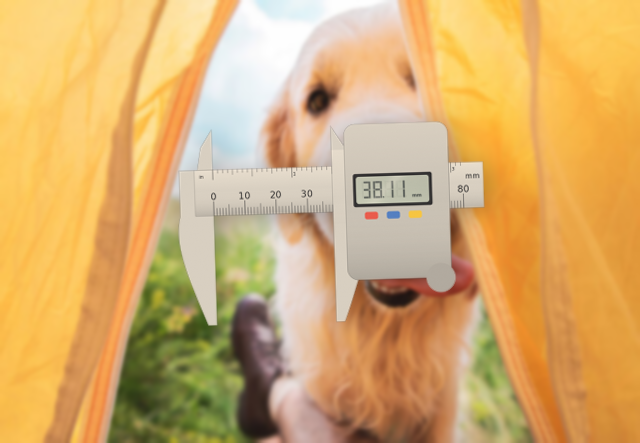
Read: 38.11 mm
